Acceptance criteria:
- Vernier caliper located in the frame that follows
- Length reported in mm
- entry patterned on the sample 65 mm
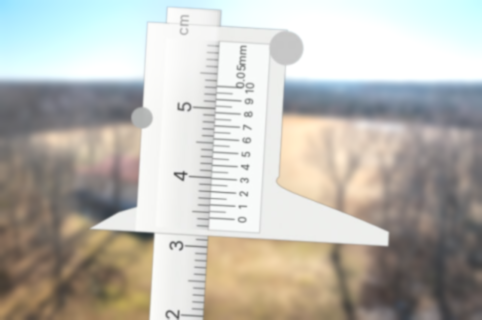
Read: 34.2 mm
